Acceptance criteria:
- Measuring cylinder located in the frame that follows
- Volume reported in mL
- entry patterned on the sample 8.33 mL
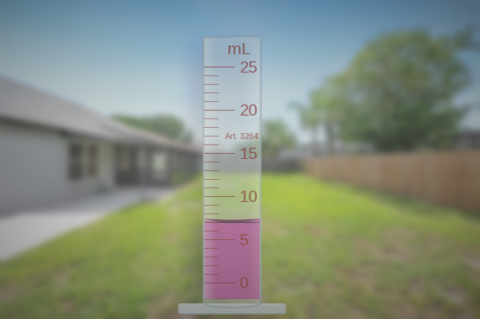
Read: 7 mL
